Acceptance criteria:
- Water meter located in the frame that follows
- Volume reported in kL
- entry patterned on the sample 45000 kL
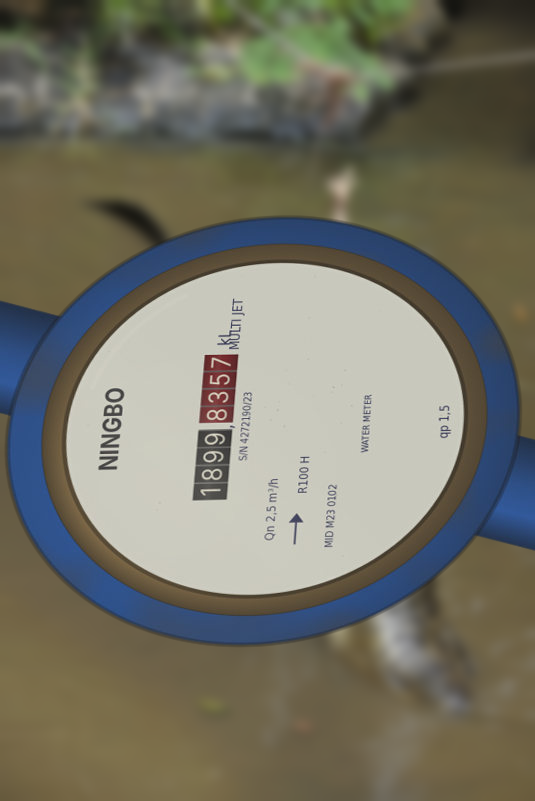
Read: 1899.8357 kL
